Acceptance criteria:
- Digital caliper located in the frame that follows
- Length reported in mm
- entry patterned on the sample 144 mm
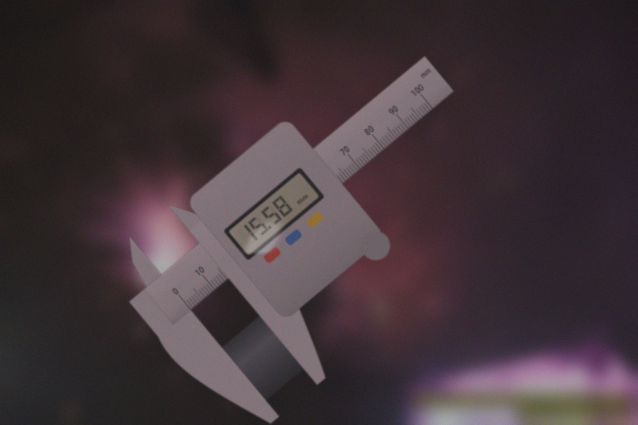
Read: 15.58 mm
